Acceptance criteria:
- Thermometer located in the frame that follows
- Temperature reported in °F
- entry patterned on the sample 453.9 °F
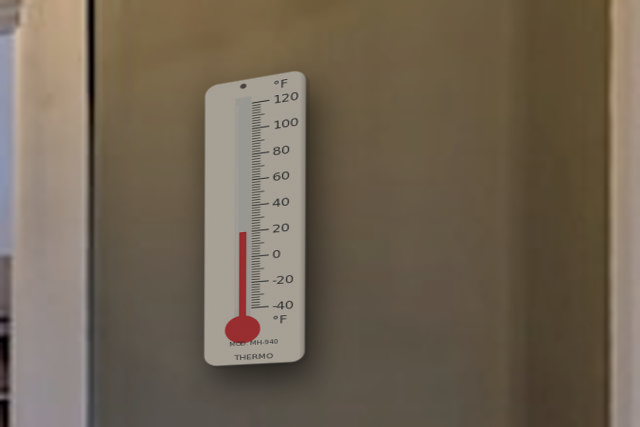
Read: 20 °F
